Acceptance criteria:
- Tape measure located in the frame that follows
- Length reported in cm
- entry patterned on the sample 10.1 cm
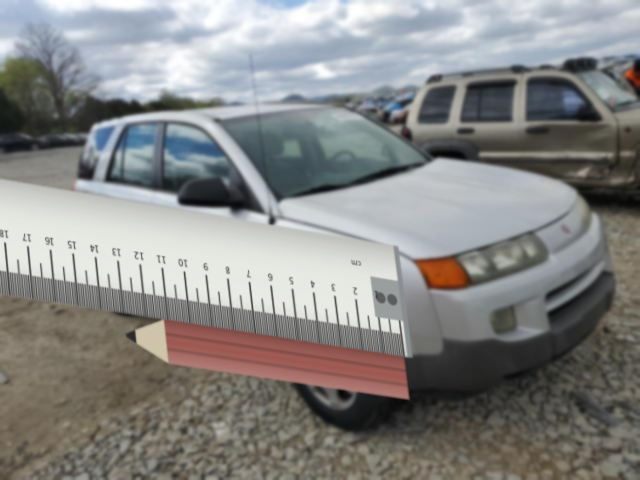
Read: 13 cm
